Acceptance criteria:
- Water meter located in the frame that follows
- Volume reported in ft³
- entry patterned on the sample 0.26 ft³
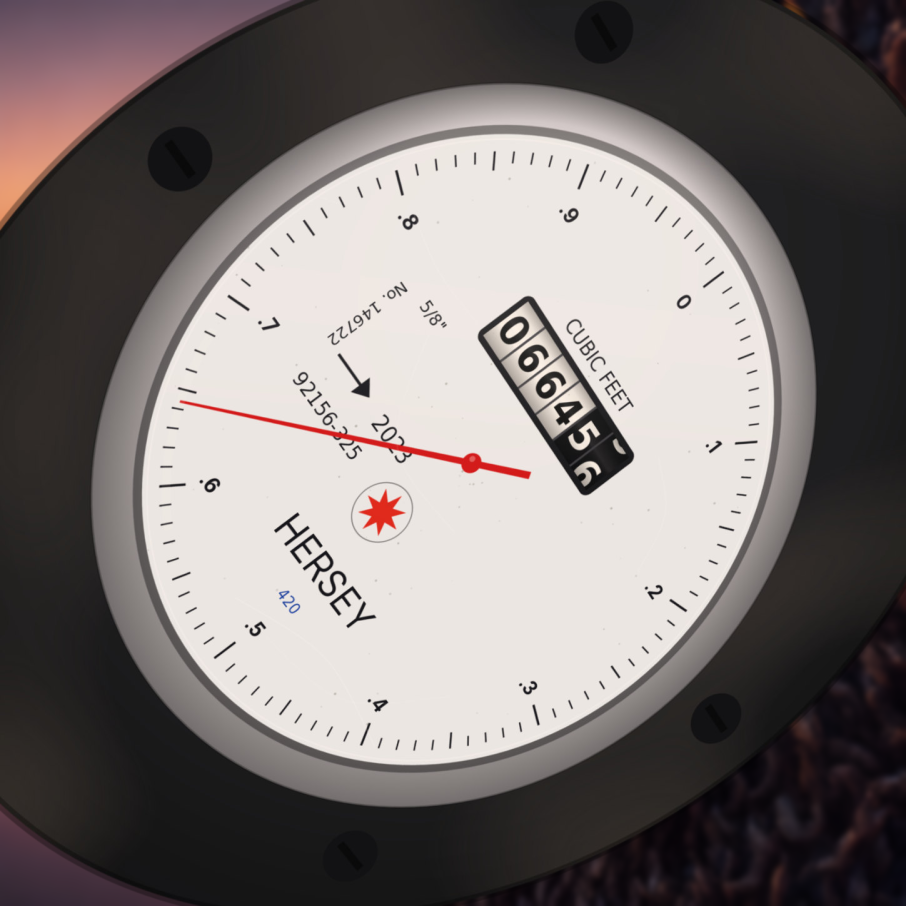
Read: 66455.64 ft³
